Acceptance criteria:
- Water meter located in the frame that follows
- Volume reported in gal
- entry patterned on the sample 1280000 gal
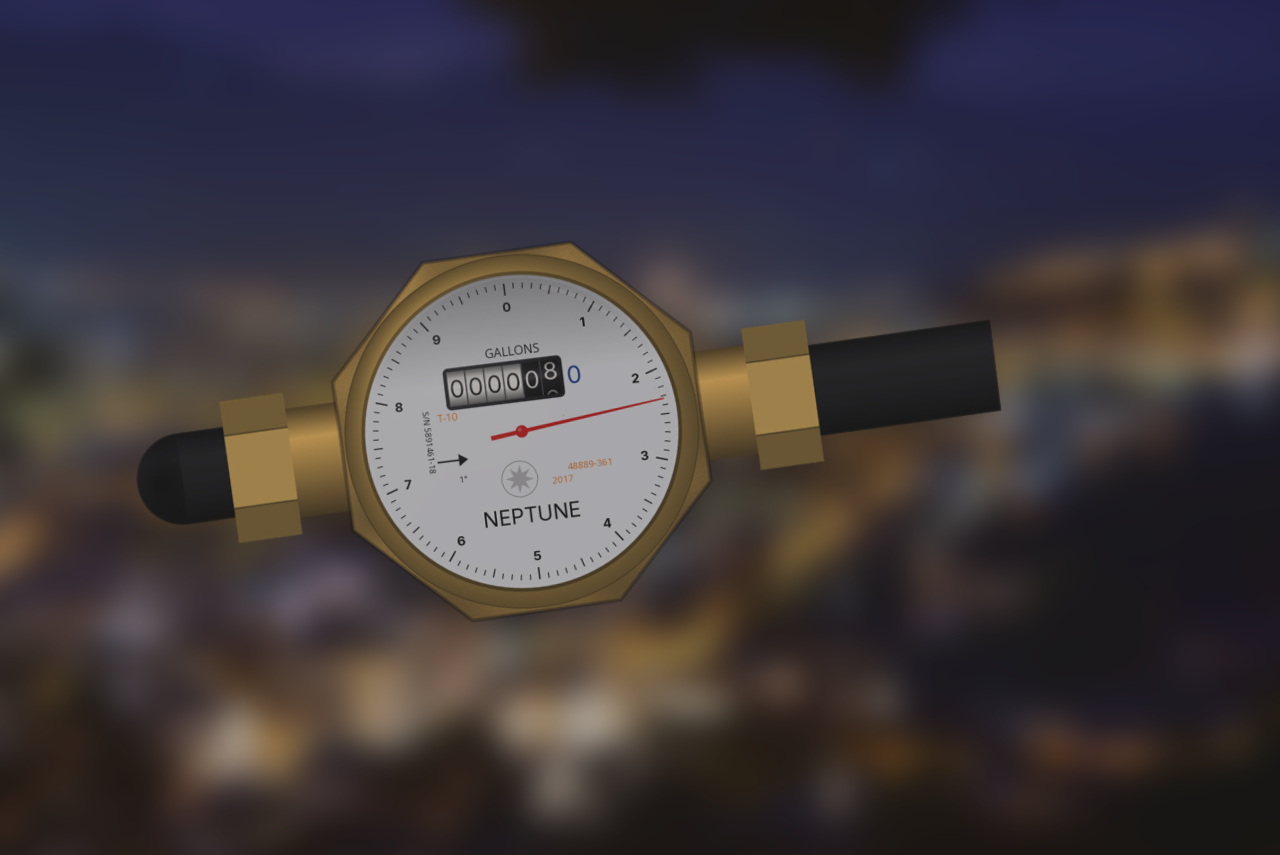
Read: 82.3 gal
